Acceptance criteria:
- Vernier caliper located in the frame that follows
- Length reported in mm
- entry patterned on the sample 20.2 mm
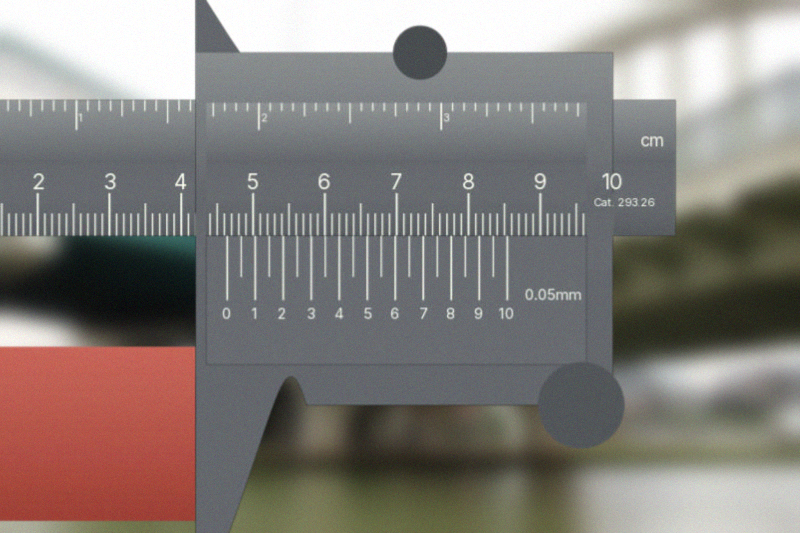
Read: 46.4 mm
